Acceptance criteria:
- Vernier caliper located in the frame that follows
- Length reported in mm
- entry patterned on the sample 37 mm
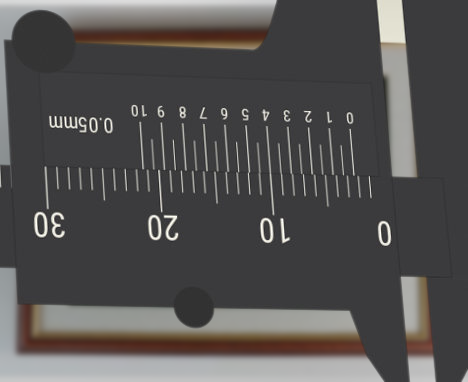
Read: 2.4 mm
